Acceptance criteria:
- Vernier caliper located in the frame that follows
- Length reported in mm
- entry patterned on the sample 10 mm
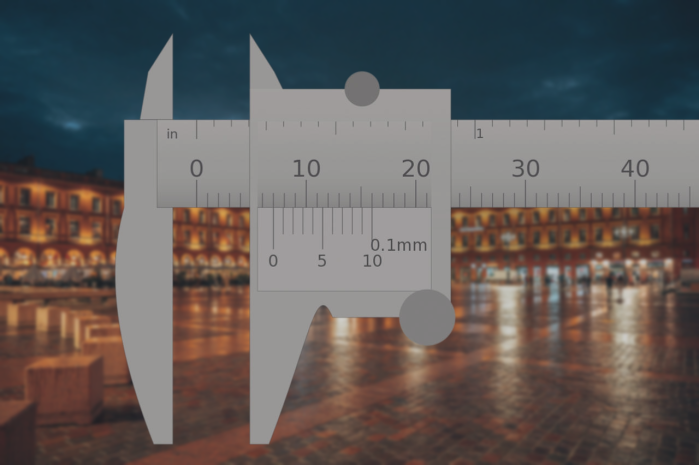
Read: 7.0 mm
